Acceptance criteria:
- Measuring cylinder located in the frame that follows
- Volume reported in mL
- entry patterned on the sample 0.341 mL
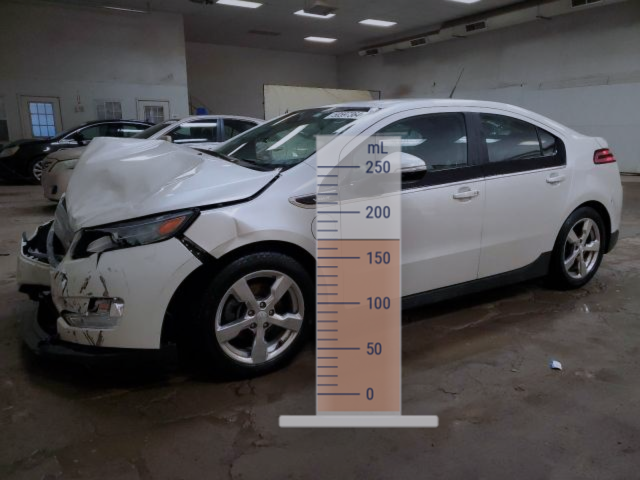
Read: 170 mL
